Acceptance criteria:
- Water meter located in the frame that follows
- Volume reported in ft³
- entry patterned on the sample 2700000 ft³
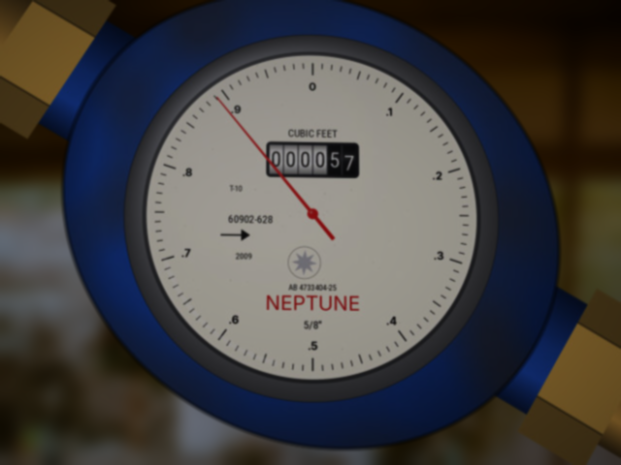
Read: 56.89 ft³
